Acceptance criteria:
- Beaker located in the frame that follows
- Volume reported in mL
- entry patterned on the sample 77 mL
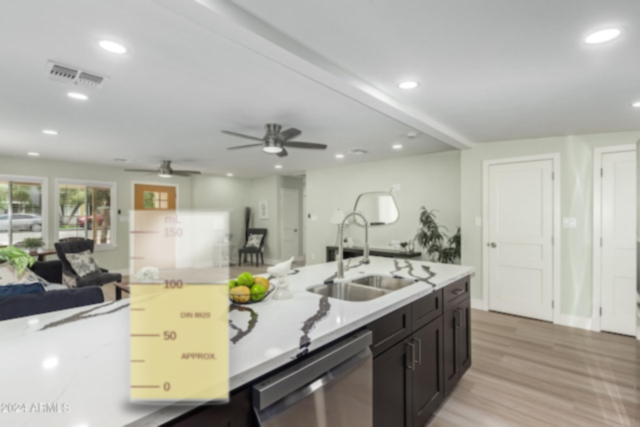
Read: 100 mL
